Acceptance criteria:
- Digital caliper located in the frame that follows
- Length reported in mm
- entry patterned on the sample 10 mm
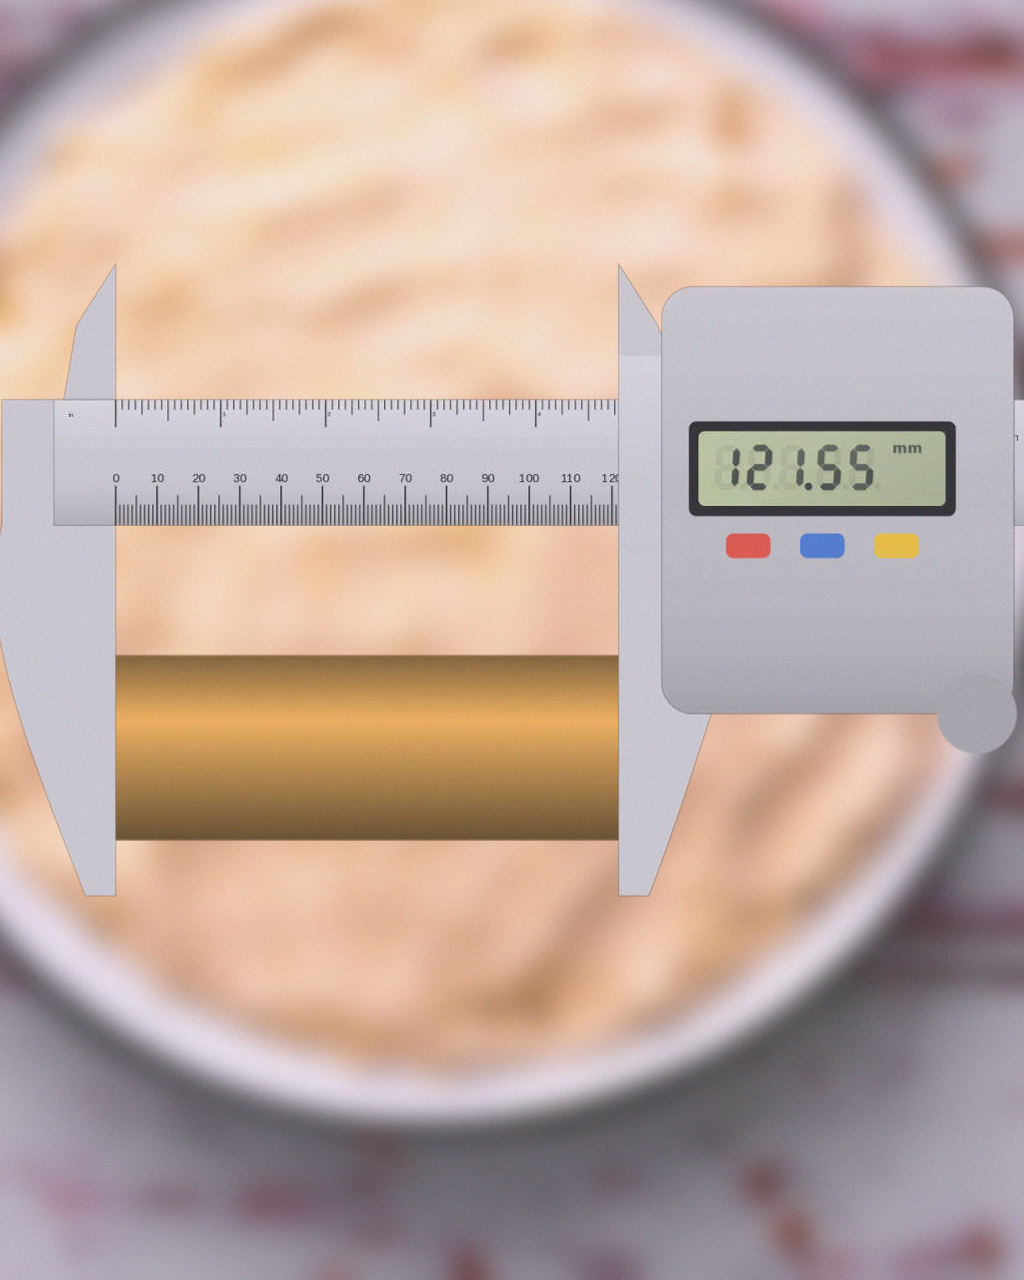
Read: 121.55 mm
